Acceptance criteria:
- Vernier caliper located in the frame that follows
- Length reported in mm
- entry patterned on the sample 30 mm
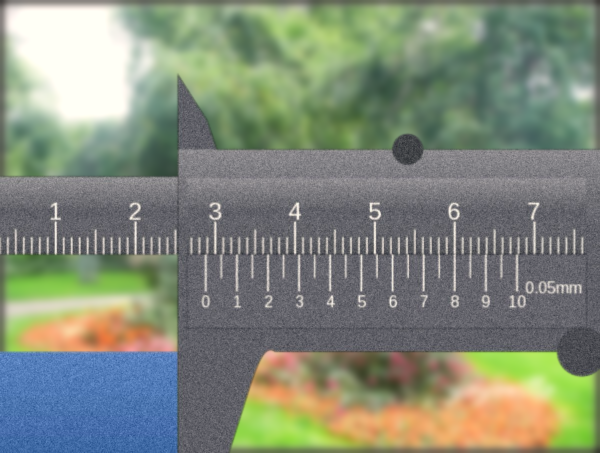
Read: 28.8 mm
